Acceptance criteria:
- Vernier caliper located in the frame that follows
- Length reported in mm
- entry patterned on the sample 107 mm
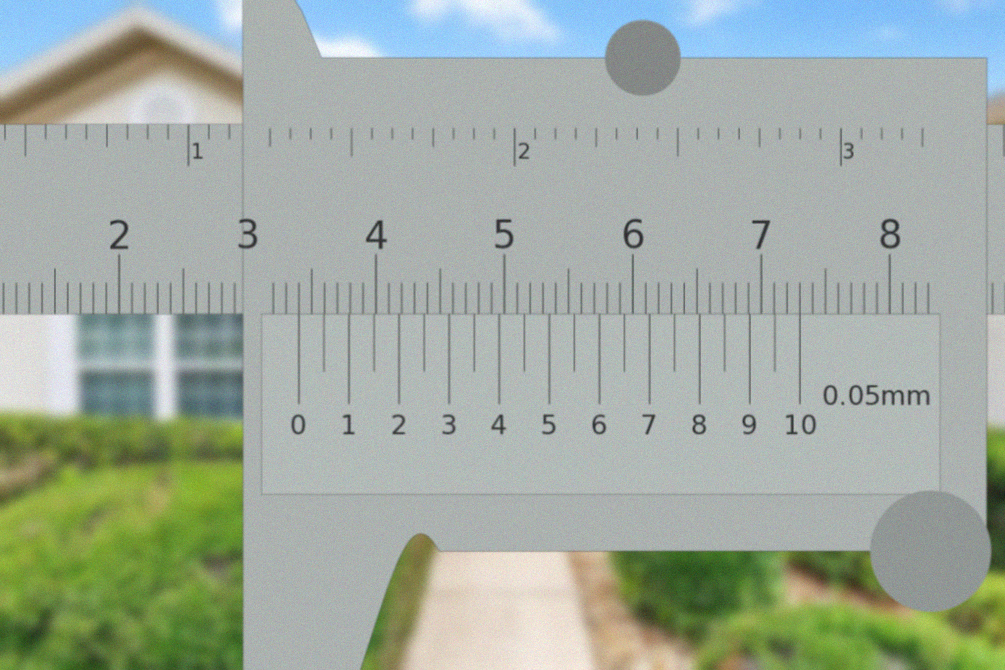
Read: 34.0 mm
